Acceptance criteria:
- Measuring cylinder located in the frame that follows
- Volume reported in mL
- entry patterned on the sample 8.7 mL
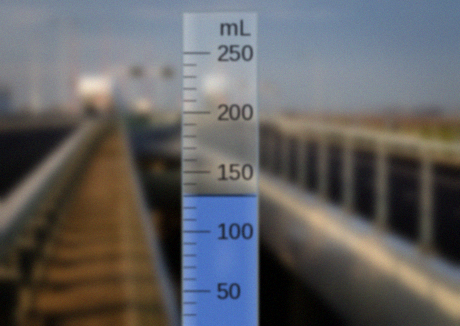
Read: 130 mL
